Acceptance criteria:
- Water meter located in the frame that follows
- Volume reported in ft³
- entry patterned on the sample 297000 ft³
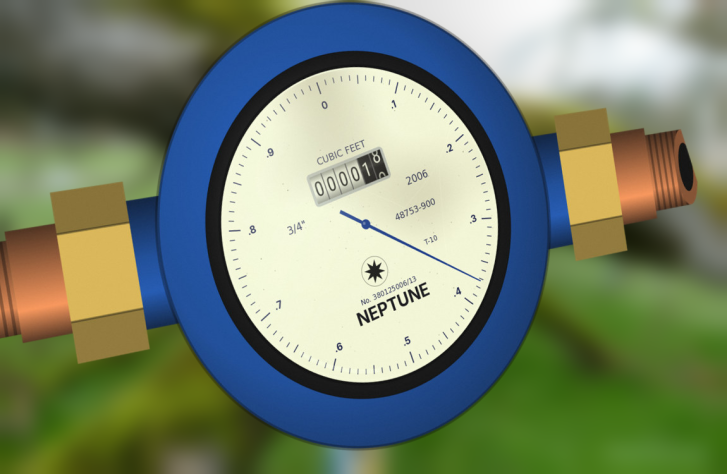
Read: 18.37 ft³
